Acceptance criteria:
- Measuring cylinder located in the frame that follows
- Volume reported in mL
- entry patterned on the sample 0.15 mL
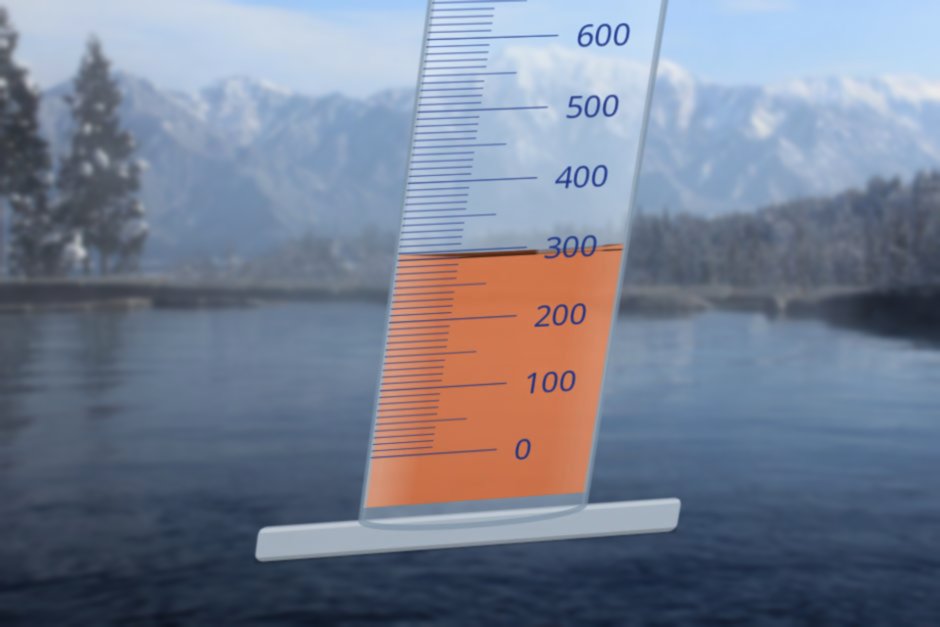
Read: 290 mL
